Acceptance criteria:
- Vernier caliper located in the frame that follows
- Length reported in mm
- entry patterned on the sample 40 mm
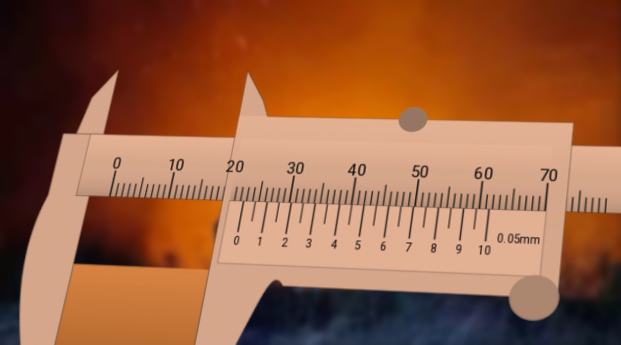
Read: 22.5 mm
